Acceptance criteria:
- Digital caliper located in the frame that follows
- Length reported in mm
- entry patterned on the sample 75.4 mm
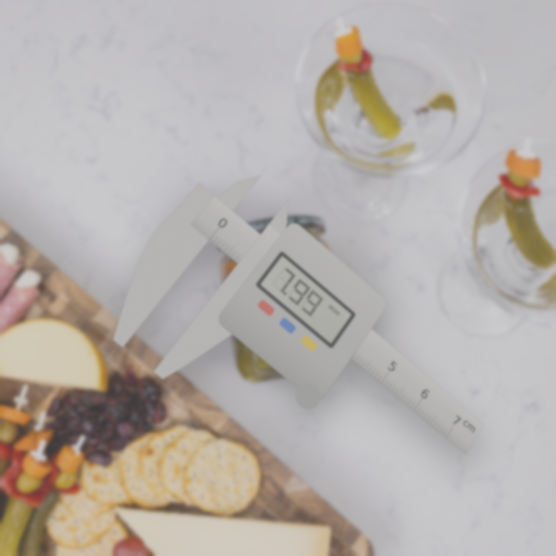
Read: 7.99 mm
